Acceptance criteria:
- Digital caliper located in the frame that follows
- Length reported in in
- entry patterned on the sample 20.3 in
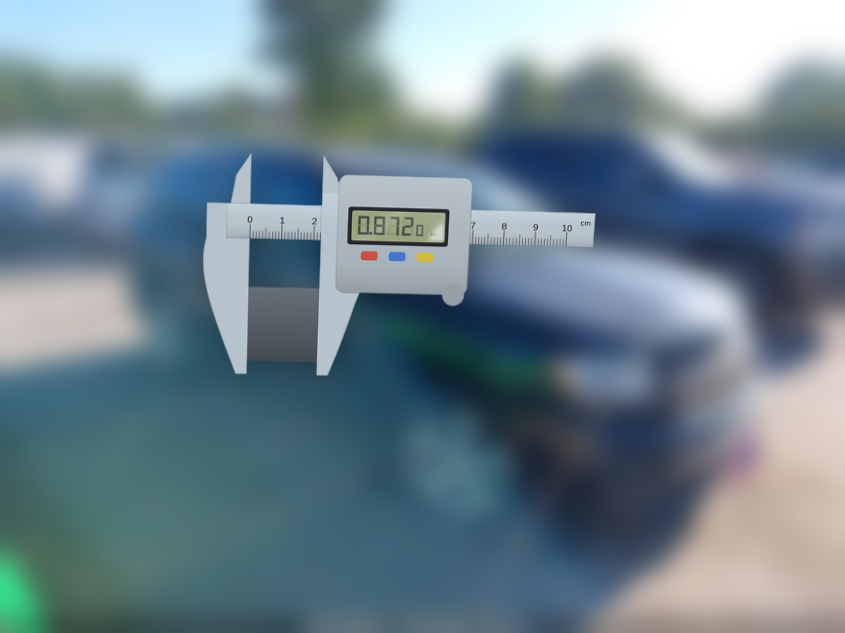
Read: 0.8720 in
